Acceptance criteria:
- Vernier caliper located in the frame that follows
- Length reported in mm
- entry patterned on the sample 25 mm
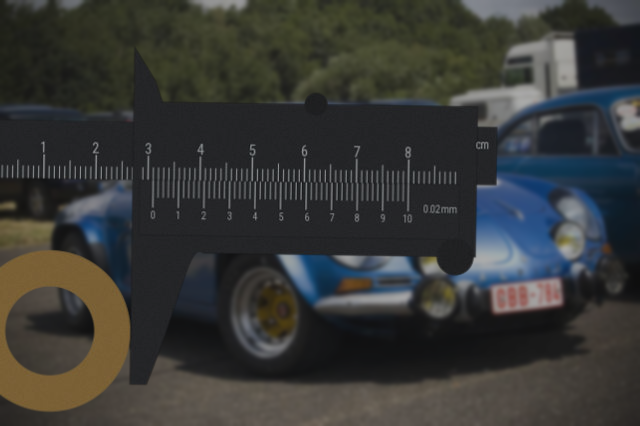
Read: 31.0 mm
